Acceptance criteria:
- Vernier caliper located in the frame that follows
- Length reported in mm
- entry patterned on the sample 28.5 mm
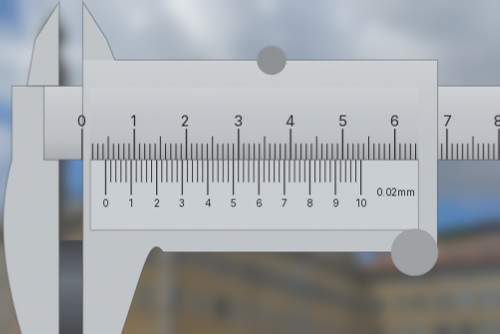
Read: 4.5 mm
